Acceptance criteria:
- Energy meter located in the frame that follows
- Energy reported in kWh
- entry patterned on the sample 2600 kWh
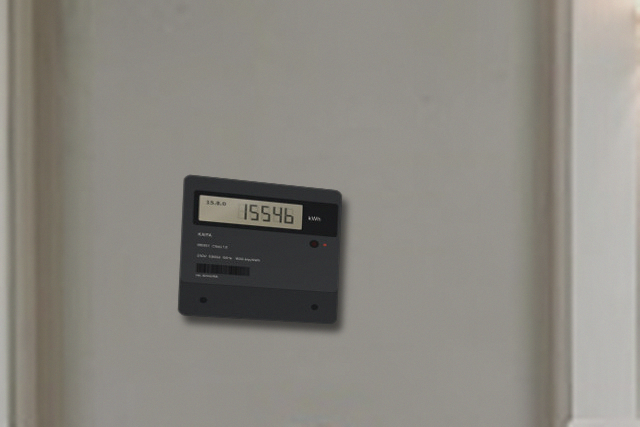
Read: 15546 kWh
